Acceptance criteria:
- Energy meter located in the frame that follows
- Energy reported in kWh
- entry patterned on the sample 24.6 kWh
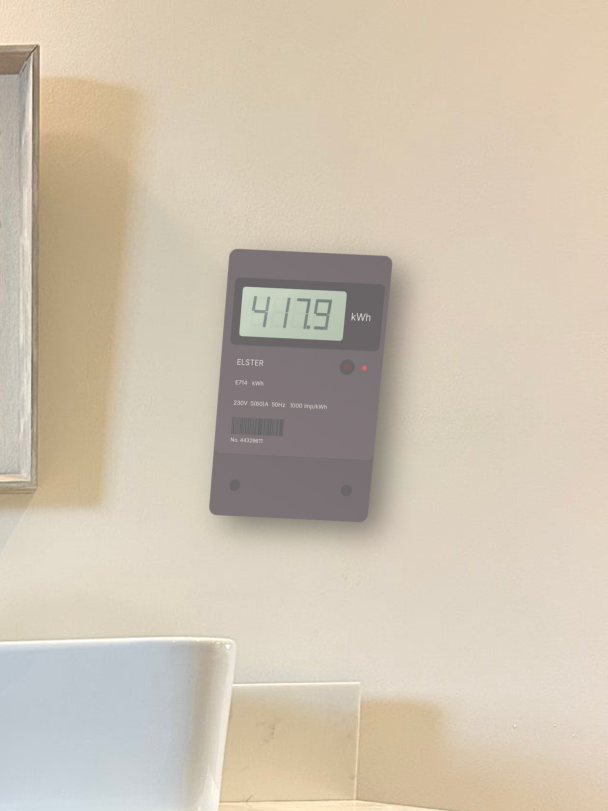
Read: 417.9 kWh
